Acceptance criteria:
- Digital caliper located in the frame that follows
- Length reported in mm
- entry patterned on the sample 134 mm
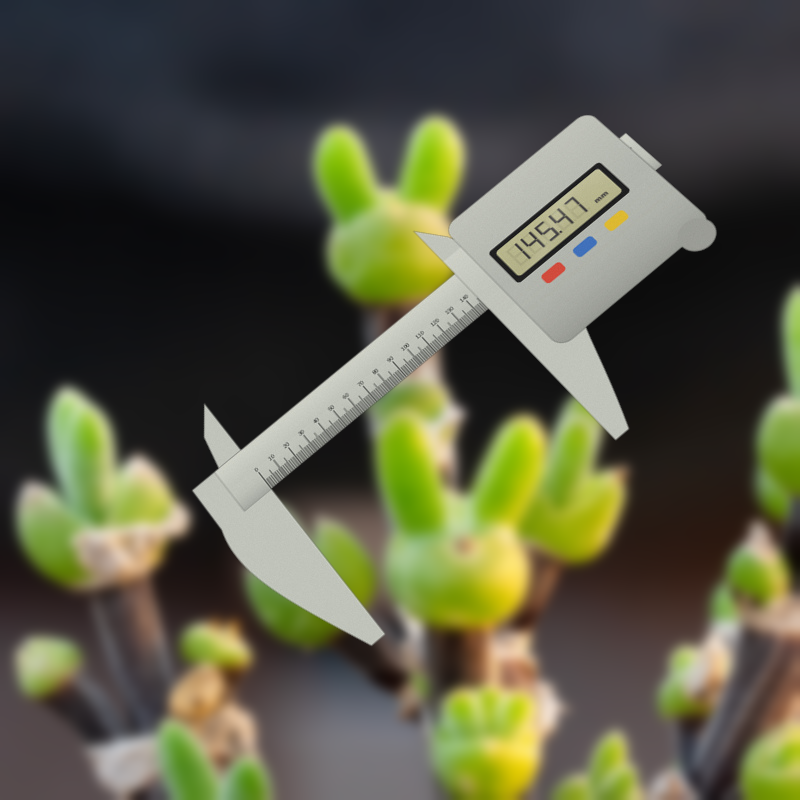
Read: 145.47 mm
